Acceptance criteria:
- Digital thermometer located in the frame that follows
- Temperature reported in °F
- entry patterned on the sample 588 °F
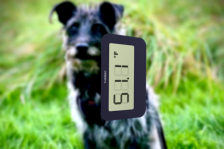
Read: 51.1 °F
